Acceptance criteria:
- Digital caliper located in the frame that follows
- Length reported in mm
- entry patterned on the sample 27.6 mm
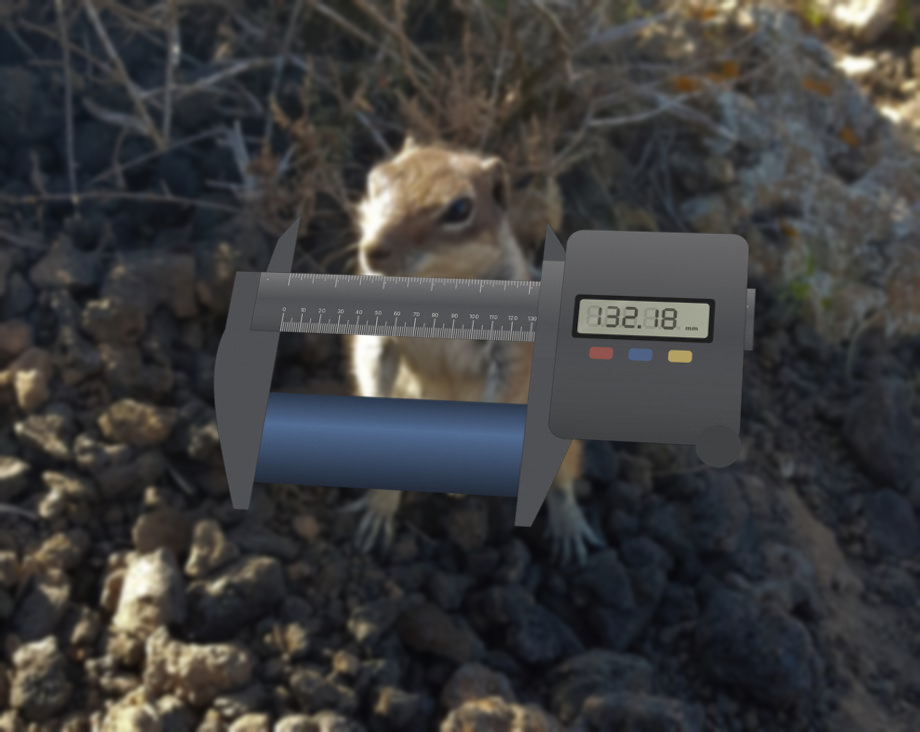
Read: 132.18 mm
